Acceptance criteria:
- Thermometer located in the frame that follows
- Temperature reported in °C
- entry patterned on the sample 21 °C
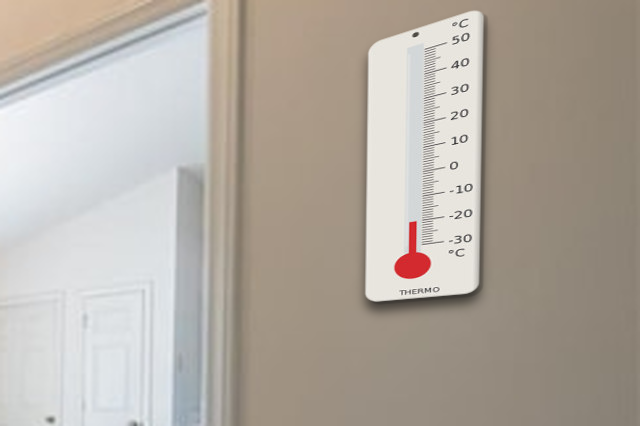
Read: -20 °C
